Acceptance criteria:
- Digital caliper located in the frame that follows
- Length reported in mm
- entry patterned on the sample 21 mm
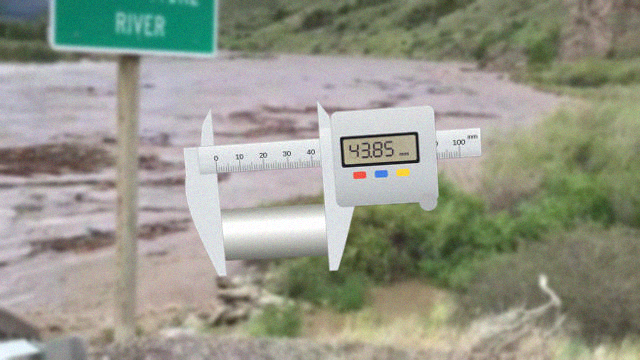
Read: 43.85 mm
